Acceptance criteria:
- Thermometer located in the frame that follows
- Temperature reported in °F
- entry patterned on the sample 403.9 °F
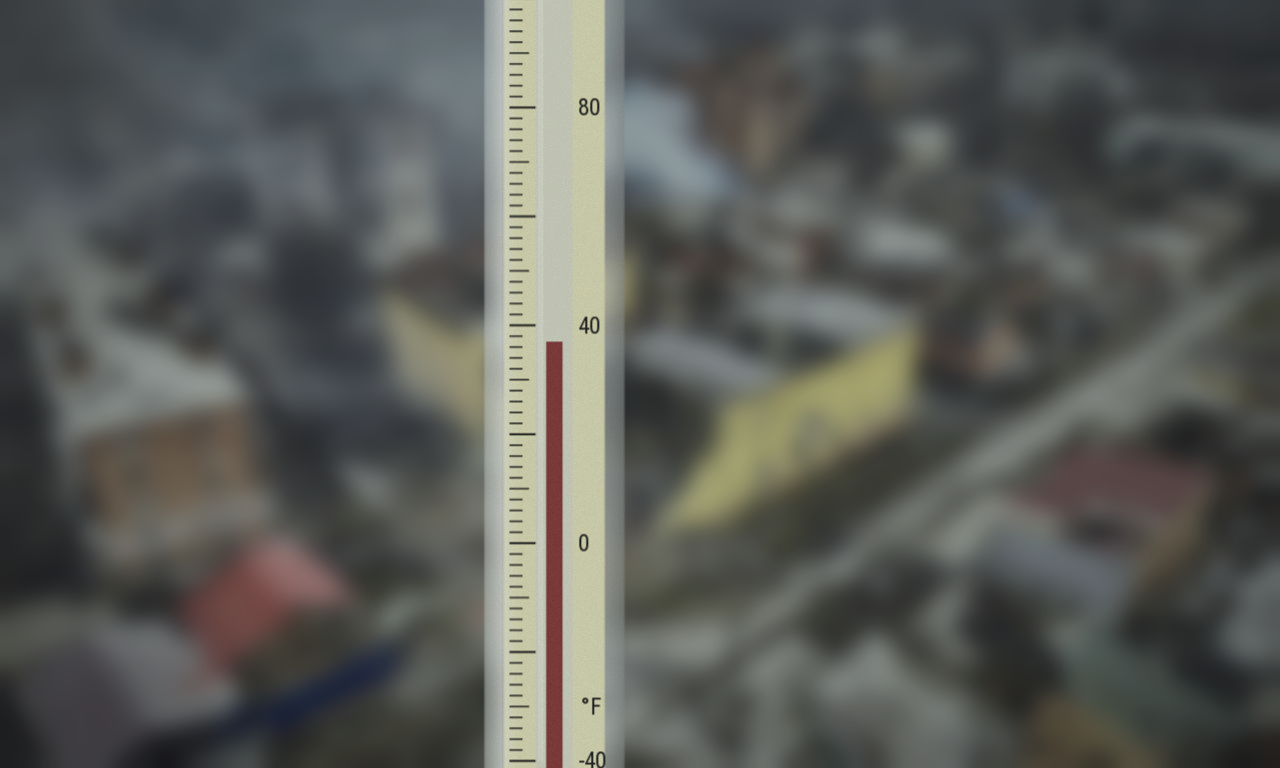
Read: 37 °F
